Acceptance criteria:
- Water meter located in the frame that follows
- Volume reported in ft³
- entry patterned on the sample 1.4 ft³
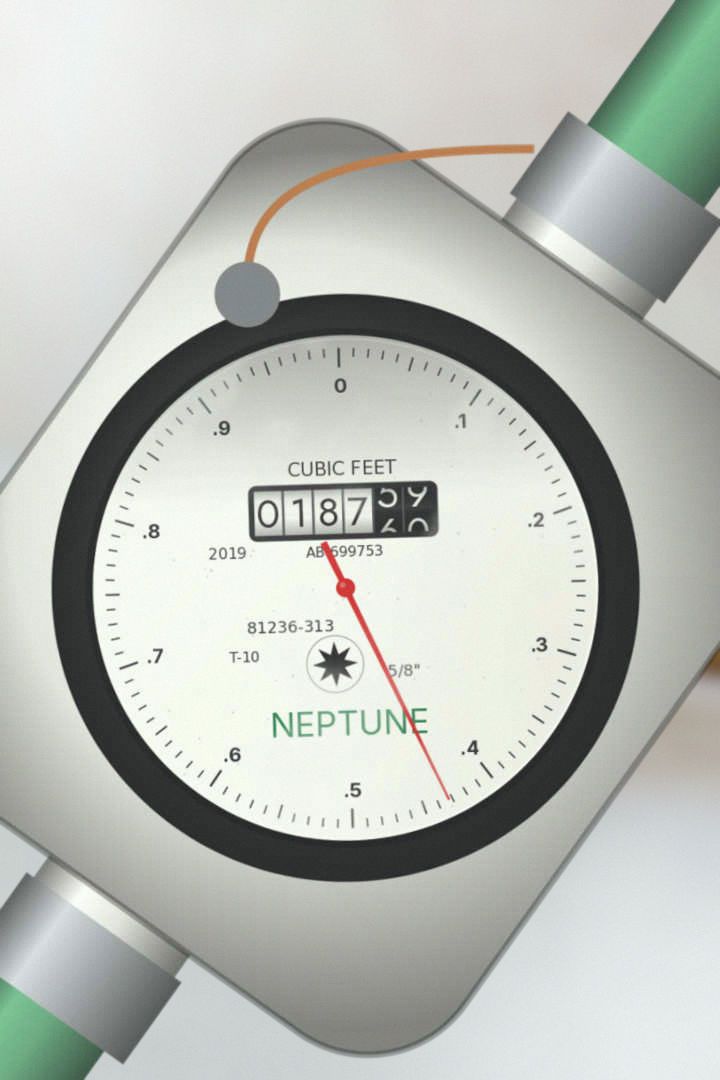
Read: 18759.43 ft³
